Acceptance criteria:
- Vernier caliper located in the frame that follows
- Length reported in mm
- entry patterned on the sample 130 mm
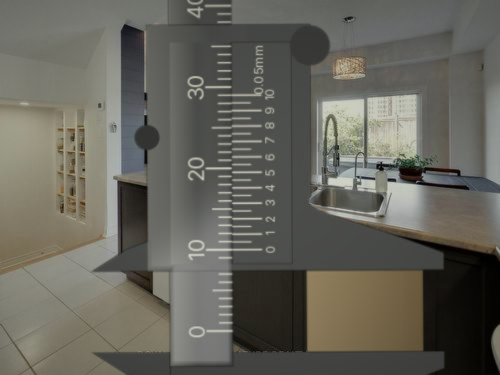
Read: 10.0 mm
